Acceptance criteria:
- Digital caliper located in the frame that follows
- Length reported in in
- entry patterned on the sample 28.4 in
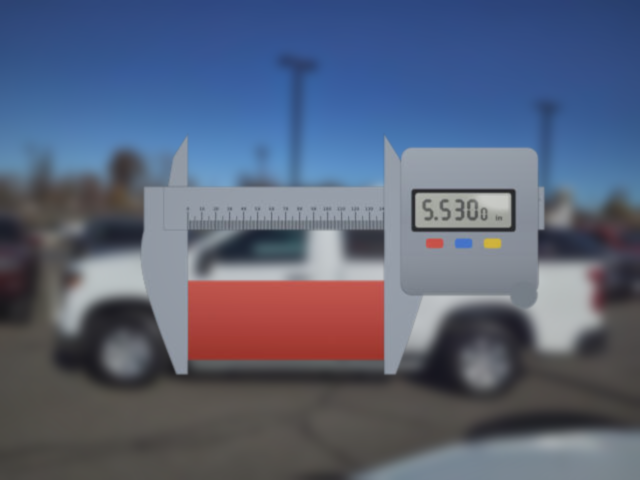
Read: 5.5300 in
